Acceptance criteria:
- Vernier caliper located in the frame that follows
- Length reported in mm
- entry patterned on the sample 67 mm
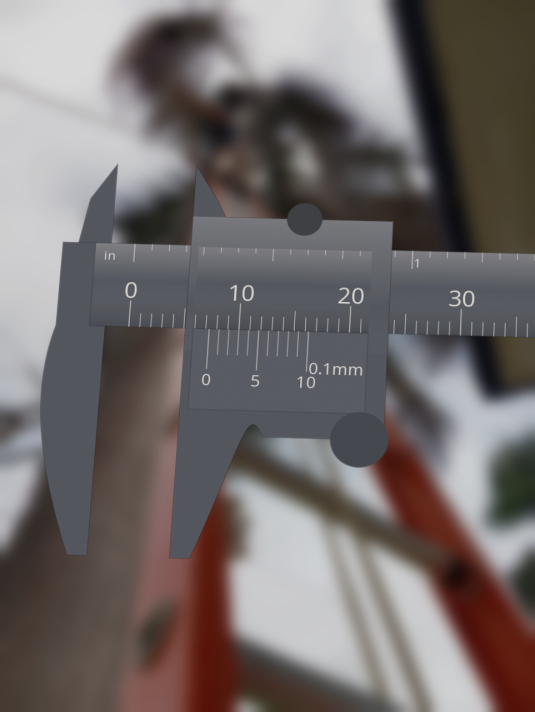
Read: 7.3 mm
